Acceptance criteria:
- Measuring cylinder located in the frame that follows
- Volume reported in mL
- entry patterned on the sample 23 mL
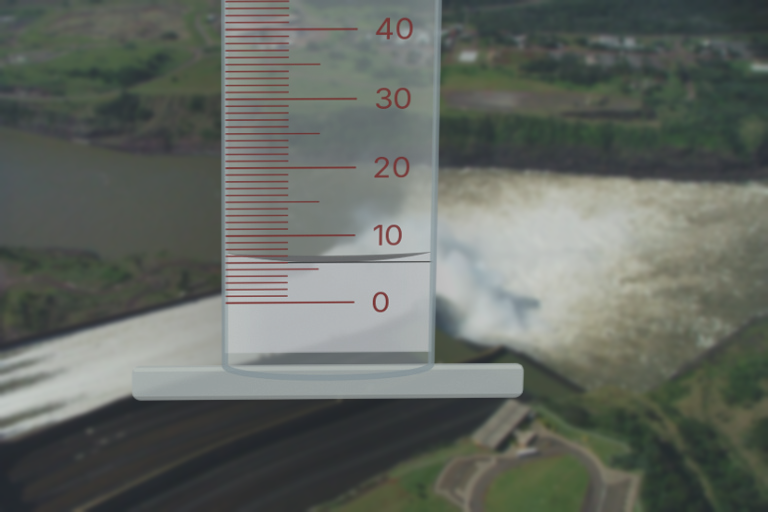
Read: 6 mL
